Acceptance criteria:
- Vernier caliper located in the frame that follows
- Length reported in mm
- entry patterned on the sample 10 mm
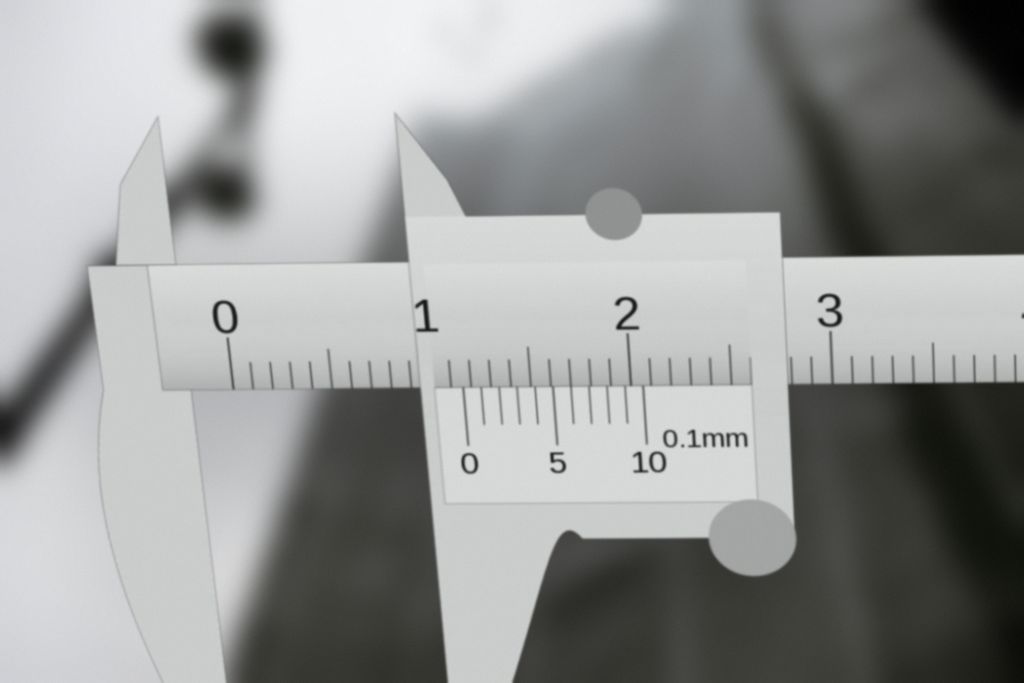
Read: 11.6 mm
